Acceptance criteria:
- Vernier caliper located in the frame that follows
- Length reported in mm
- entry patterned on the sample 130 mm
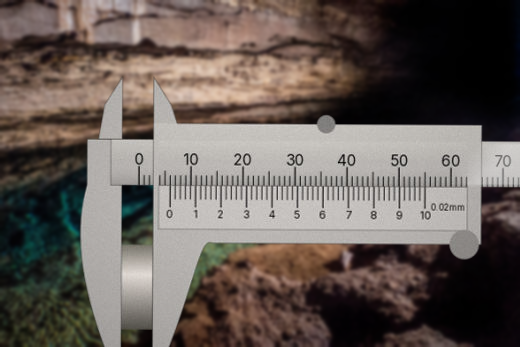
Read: 6.0 mm
